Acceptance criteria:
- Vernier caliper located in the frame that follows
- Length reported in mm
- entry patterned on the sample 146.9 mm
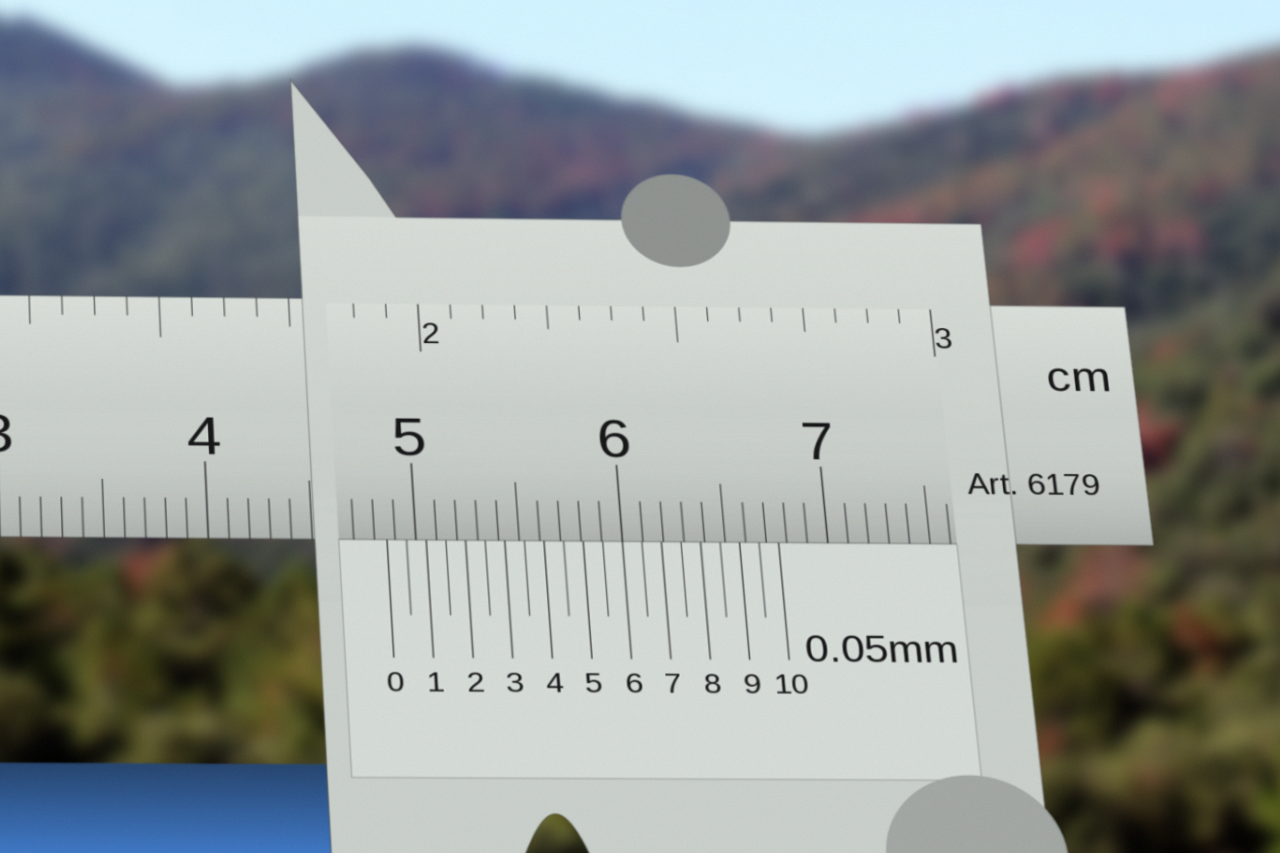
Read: 48.6 mm
